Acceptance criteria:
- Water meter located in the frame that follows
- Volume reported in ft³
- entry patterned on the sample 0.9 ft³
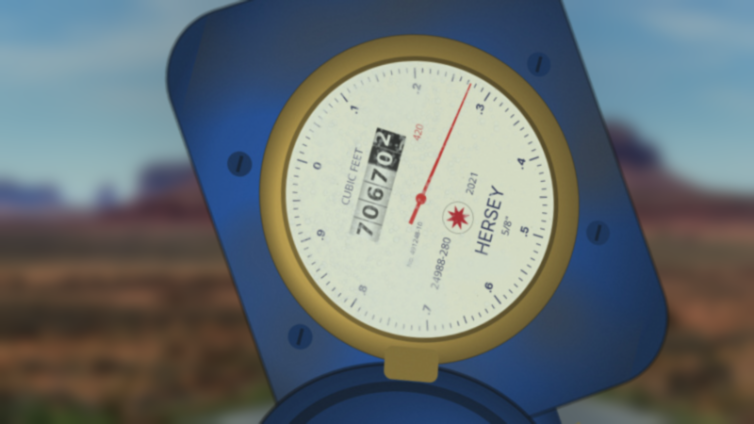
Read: 706702.27 ft³
